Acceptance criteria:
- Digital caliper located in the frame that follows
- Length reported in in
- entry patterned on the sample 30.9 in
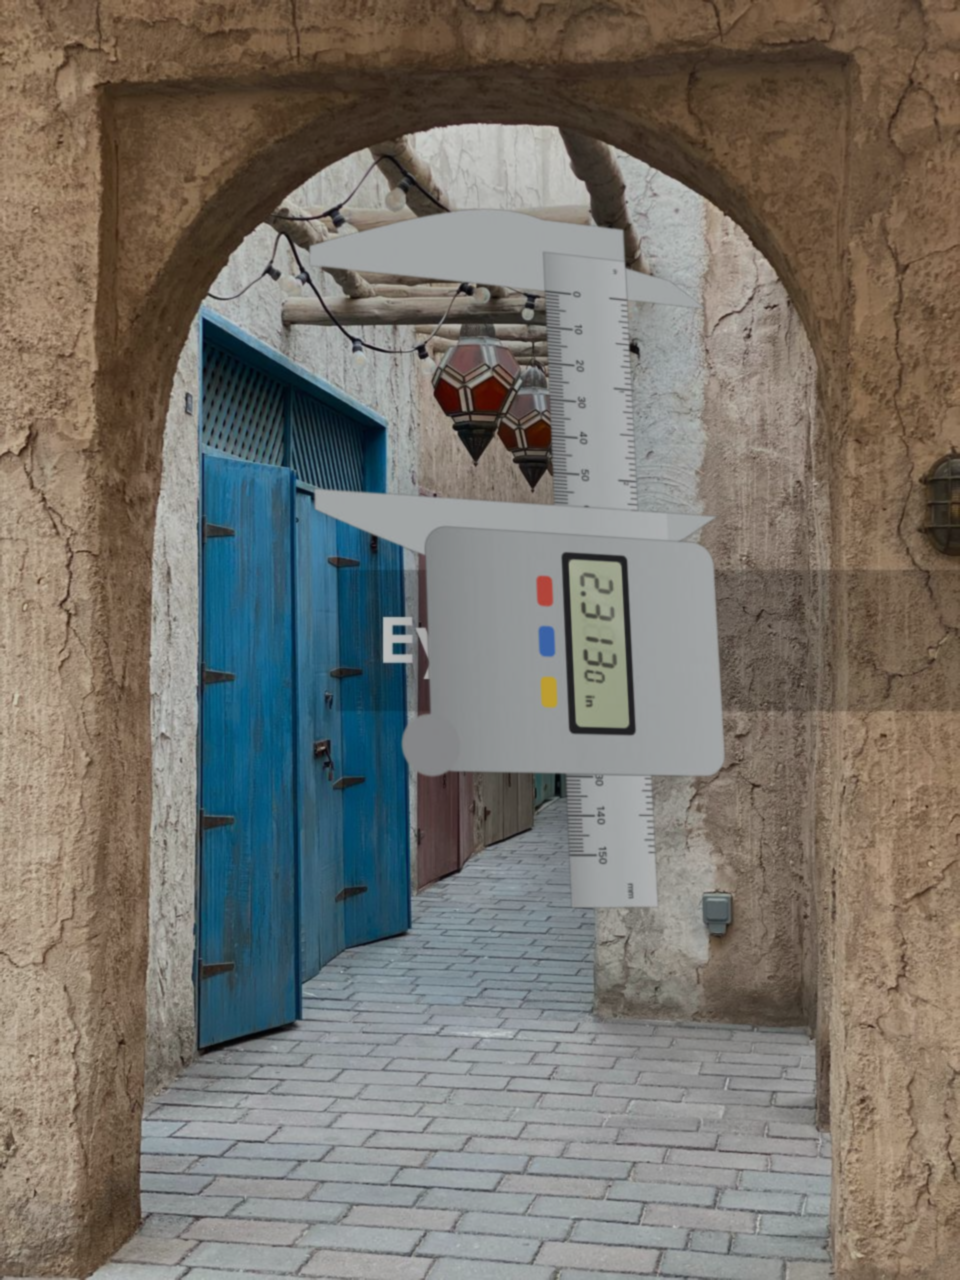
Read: 2.3130 in
